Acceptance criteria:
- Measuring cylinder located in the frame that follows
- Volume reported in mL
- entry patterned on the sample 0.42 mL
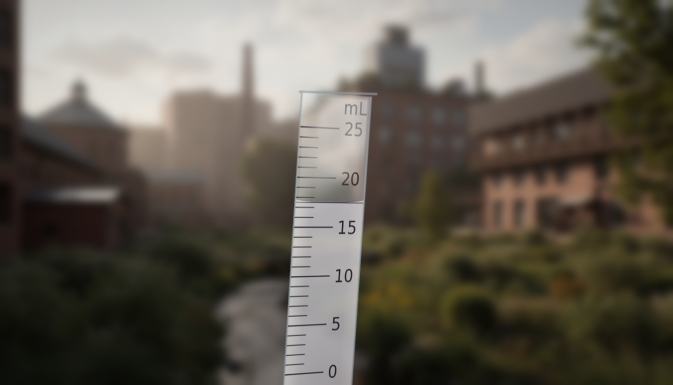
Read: 17.5 mL
